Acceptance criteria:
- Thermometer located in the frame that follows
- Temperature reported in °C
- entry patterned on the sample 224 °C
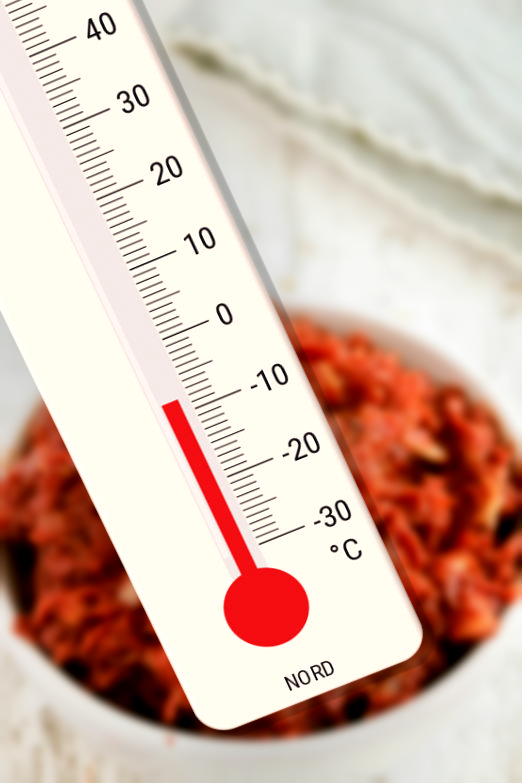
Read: -8 °C
